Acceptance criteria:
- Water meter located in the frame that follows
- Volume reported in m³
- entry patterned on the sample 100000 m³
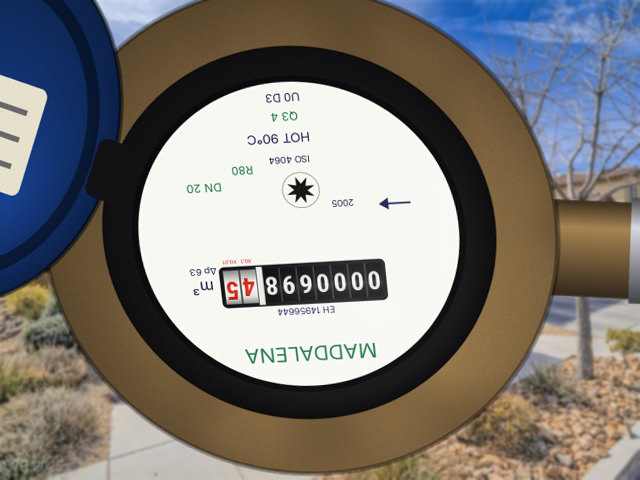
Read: 698.45 m³
